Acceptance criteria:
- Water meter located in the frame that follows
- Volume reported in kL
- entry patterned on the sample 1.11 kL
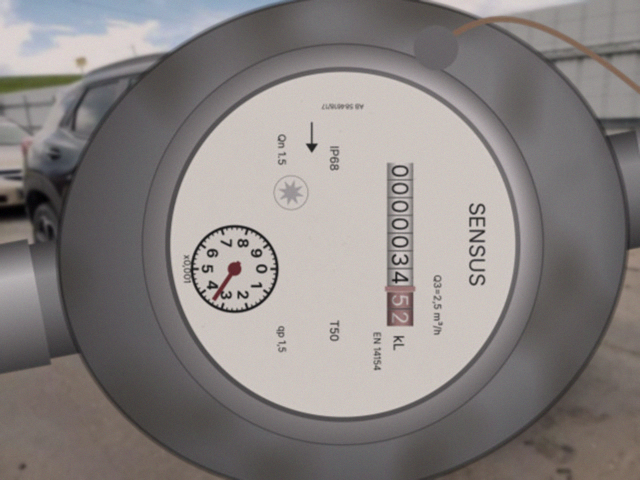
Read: 34.523 kL
